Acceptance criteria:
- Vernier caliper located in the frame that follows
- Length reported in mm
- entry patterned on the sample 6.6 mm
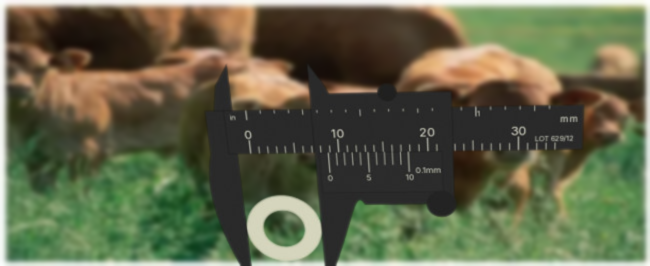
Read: 8.8 mm
